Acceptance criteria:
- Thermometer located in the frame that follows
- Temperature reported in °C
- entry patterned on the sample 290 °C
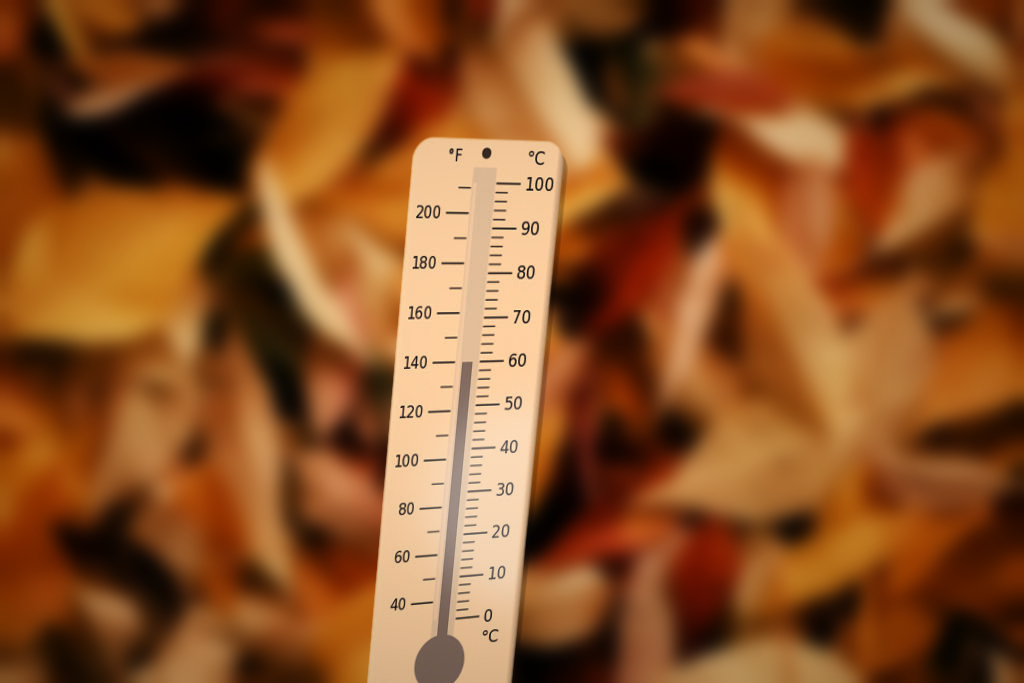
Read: 60 °C
